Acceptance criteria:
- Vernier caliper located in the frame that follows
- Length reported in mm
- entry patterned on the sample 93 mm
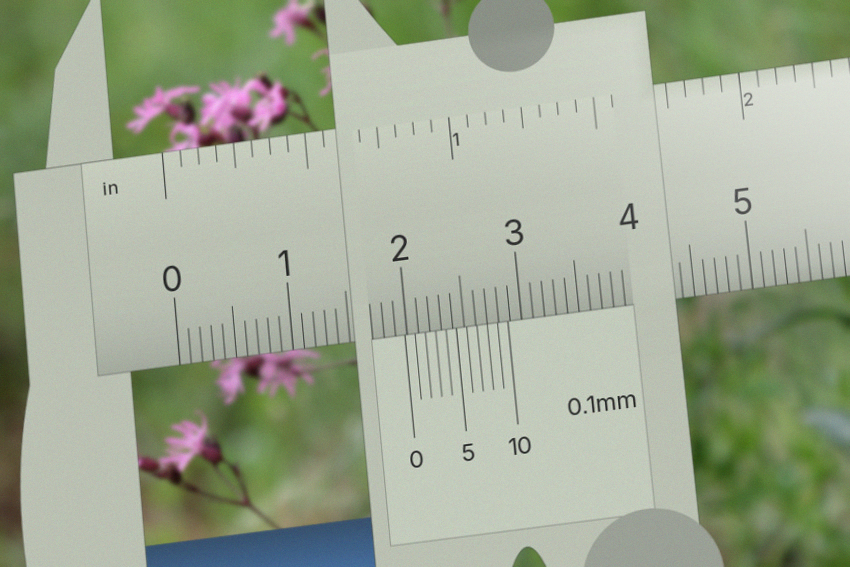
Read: 19.8 mm
